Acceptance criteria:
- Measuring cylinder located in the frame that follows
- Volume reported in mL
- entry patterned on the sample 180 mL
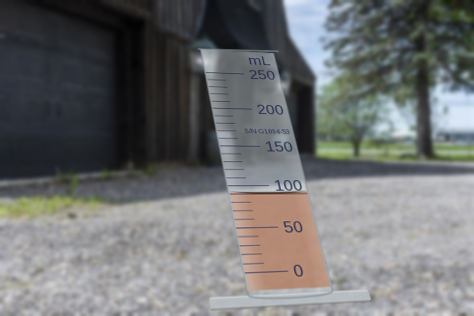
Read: 90 mL
